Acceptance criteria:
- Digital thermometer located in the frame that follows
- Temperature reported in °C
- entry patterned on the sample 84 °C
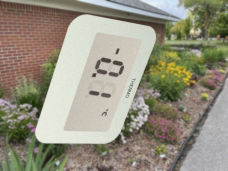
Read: -0.1 °C
